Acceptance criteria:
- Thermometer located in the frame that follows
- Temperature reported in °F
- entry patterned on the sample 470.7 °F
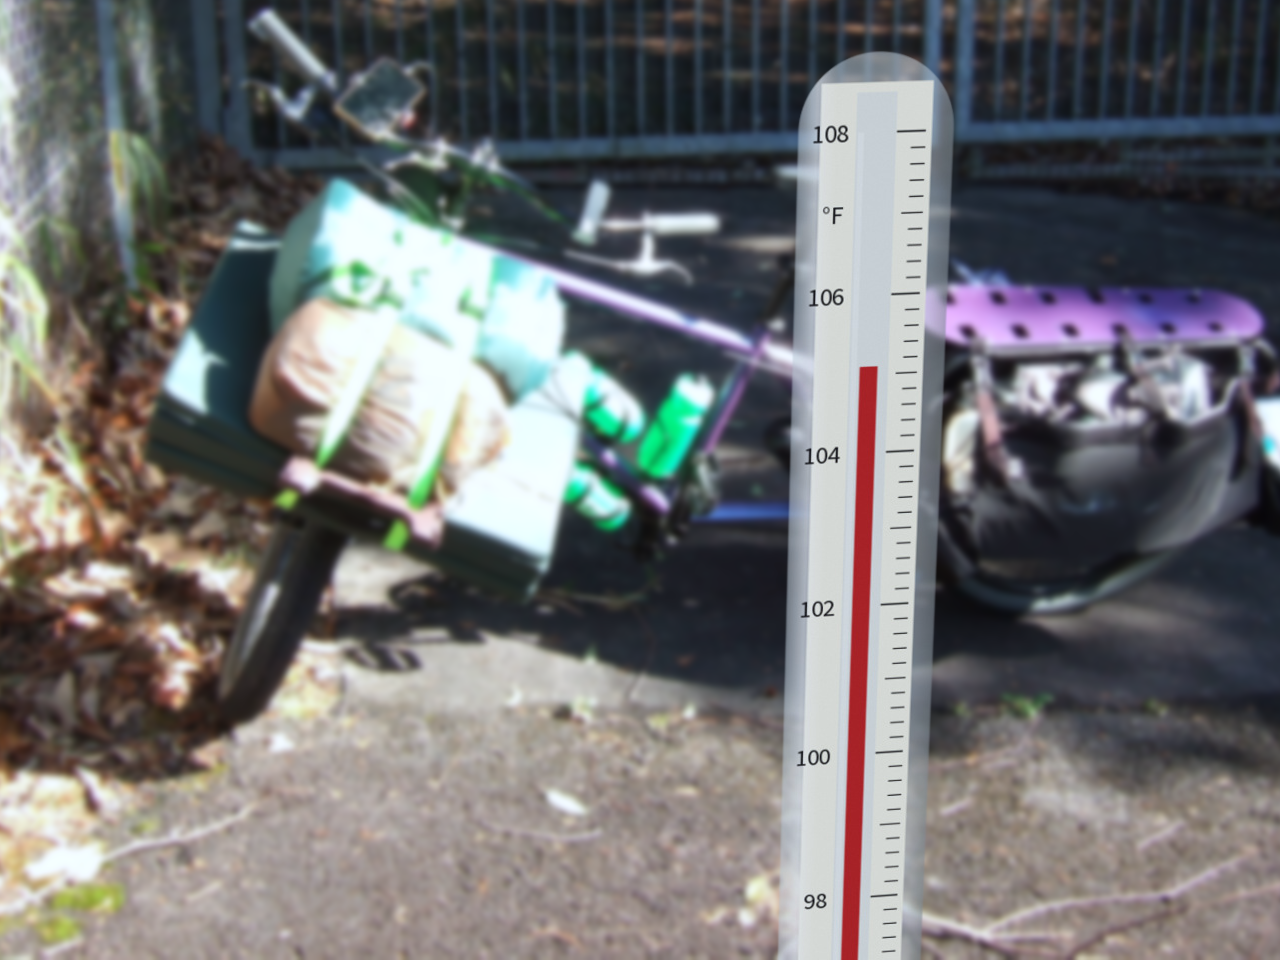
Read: 105.1 °F
